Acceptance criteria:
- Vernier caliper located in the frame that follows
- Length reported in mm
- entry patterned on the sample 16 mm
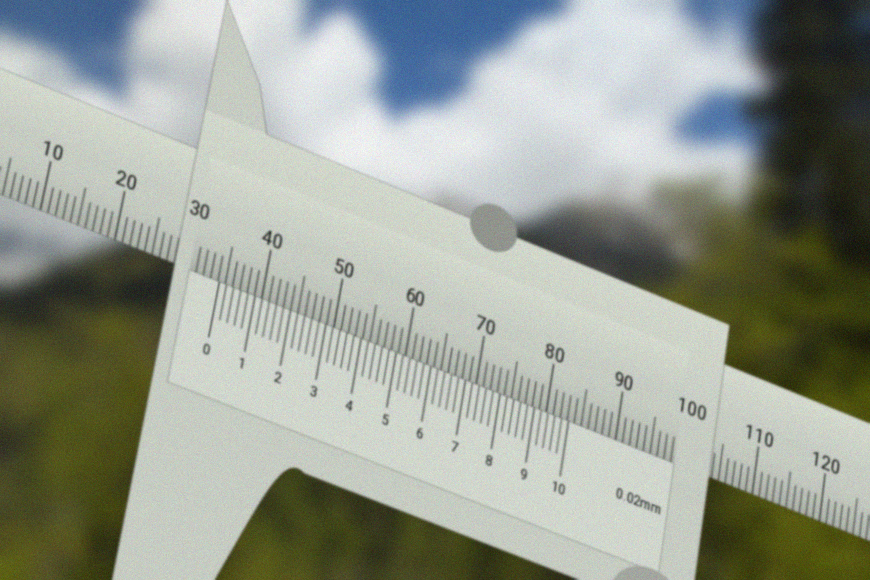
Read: 34.2 mm
